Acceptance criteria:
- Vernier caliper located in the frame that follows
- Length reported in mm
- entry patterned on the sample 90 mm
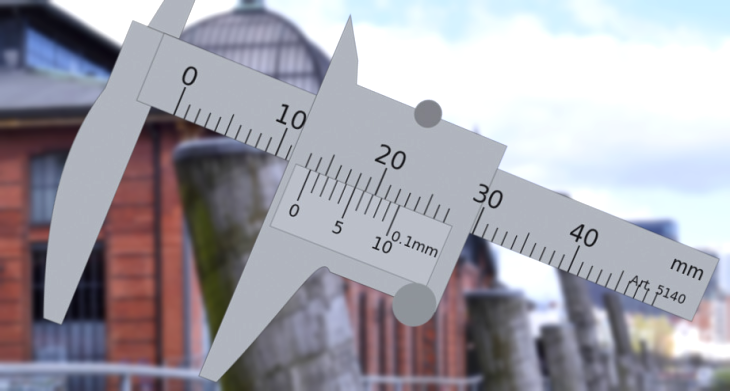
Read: 13.5 mm
